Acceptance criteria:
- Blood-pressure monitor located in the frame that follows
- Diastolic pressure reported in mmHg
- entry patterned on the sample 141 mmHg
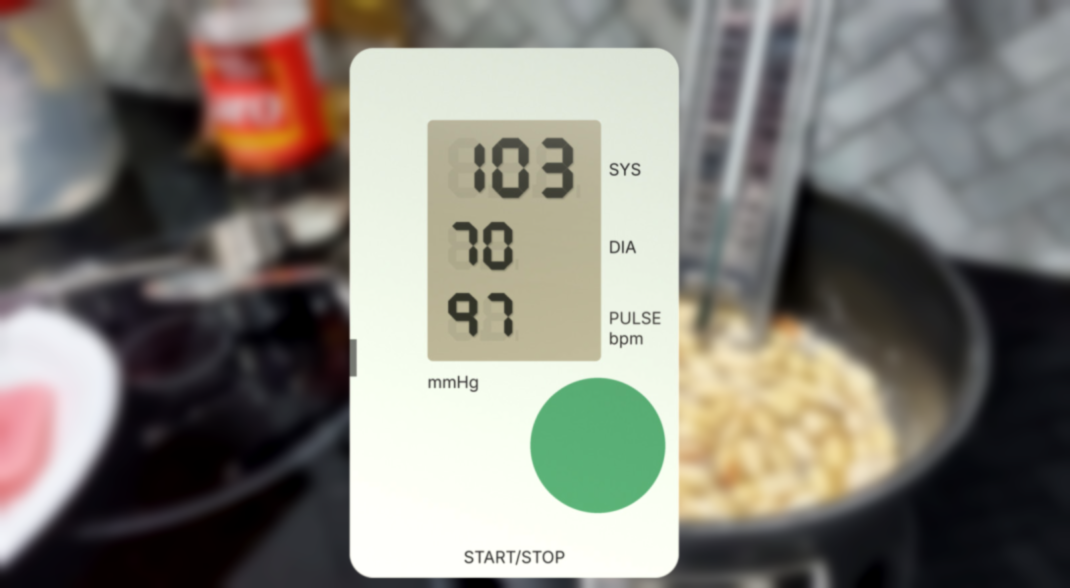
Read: 70 mmHg
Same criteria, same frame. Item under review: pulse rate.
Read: 97 bpm
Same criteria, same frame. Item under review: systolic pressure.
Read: 103 mmHg
